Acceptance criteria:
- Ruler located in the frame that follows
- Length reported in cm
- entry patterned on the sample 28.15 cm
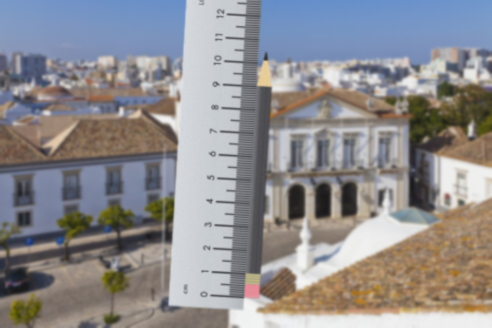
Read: 10.5 cm
